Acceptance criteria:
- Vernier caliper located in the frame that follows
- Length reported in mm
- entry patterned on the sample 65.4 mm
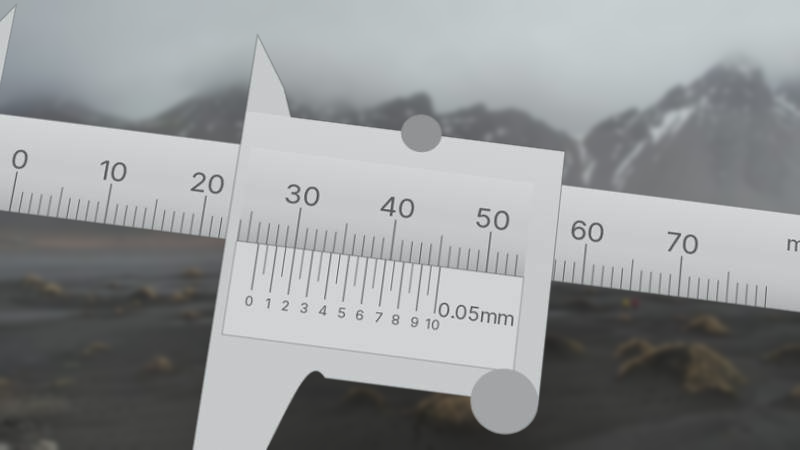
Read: 26.2 mm
